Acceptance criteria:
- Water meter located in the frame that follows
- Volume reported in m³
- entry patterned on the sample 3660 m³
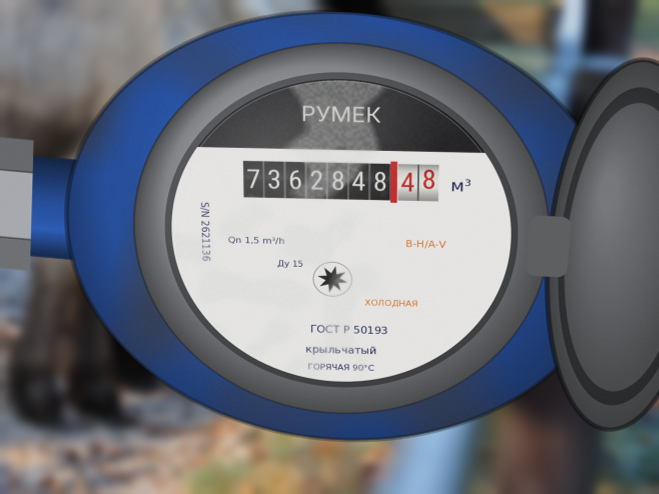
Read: 7362848.48 m³
